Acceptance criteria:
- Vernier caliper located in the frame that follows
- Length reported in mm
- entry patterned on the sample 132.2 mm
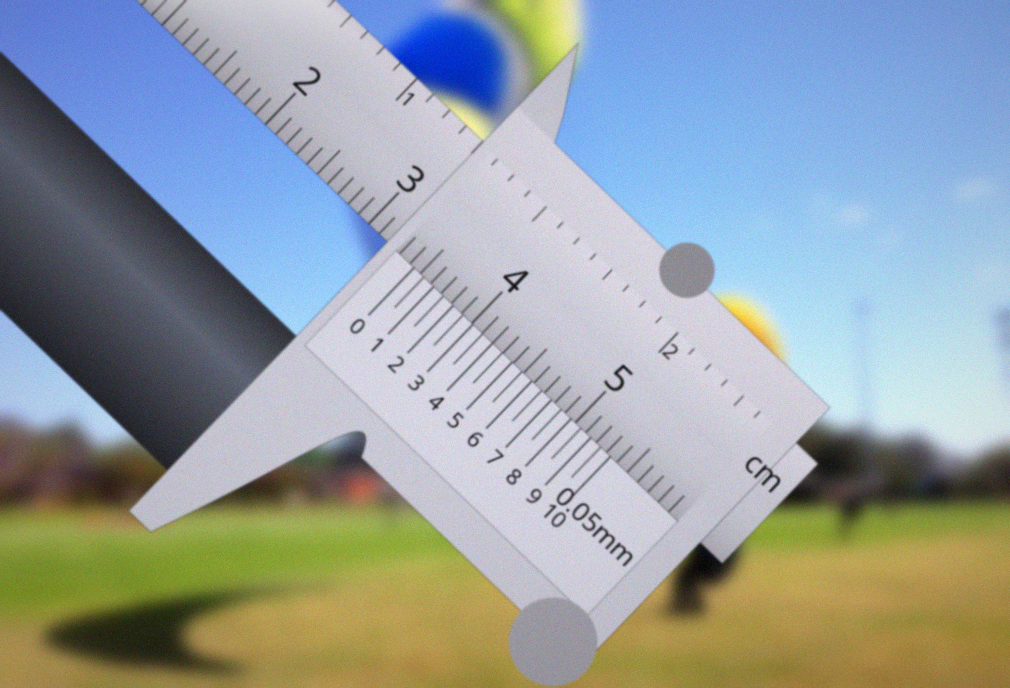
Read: 34.4 mm
